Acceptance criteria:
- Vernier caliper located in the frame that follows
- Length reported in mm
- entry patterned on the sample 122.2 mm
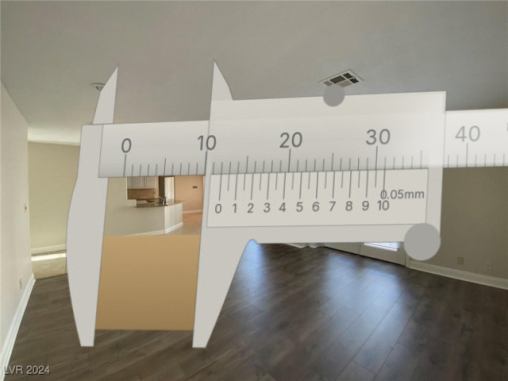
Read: 12.0 mm
